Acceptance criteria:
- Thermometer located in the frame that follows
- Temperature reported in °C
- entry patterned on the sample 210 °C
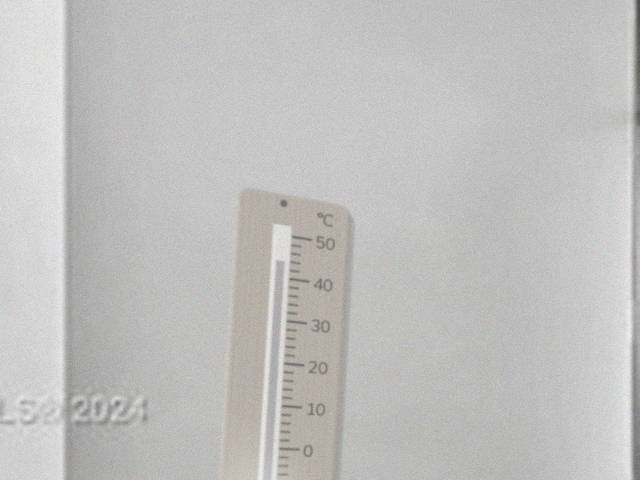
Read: 44 °C
